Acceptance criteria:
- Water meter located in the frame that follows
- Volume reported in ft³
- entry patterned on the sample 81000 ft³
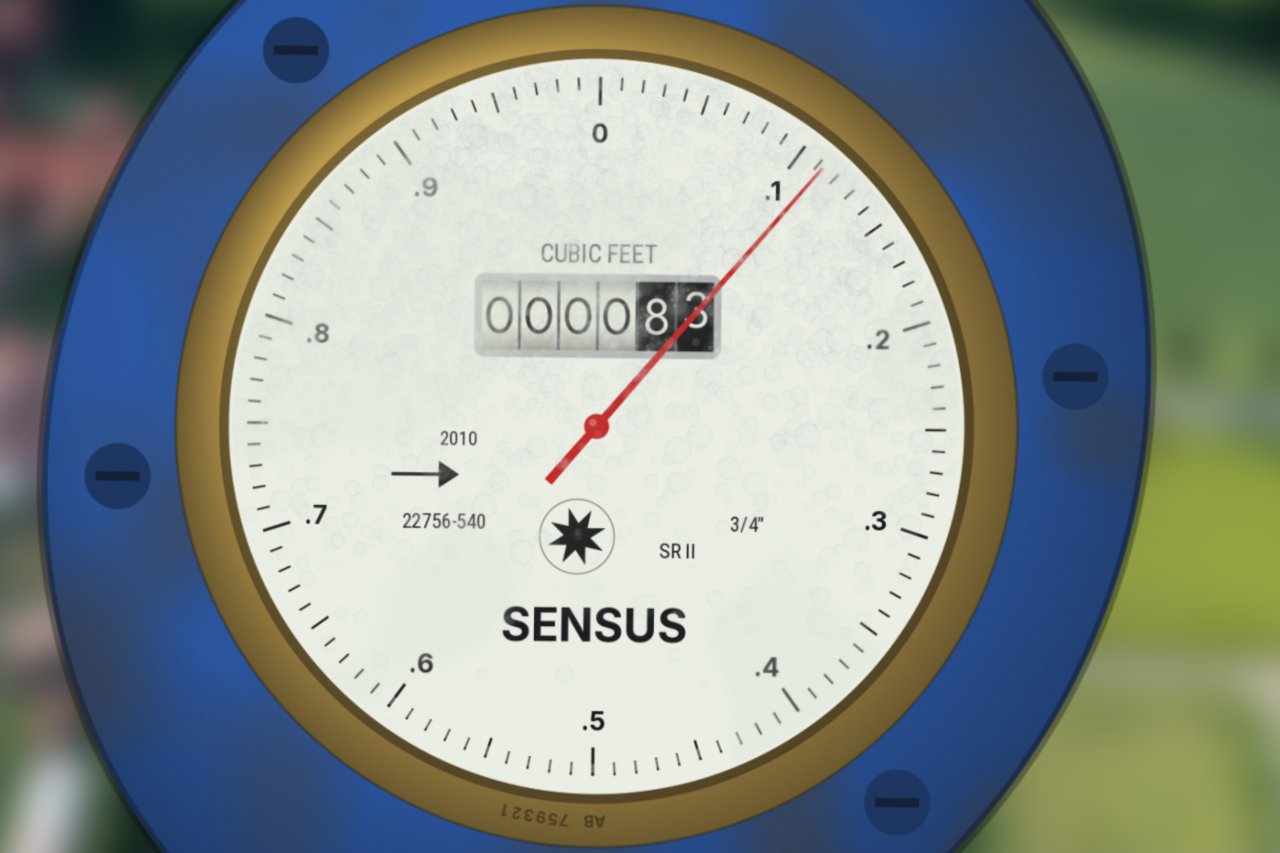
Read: 83.11 ft³
